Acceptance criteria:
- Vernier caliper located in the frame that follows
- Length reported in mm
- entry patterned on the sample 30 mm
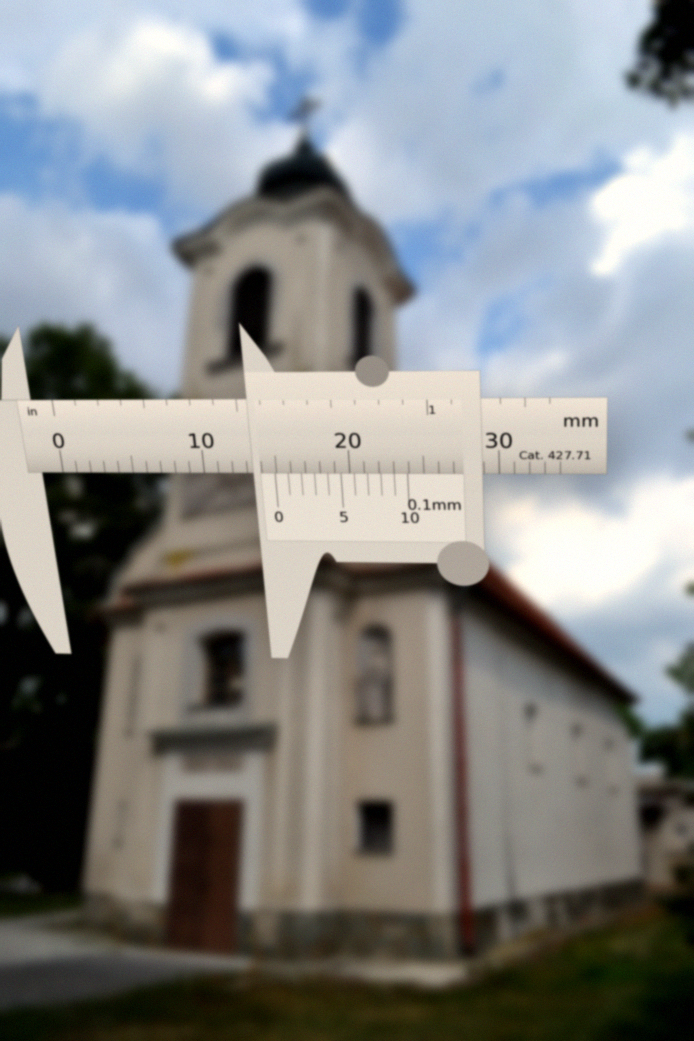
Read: 14.9 mm
